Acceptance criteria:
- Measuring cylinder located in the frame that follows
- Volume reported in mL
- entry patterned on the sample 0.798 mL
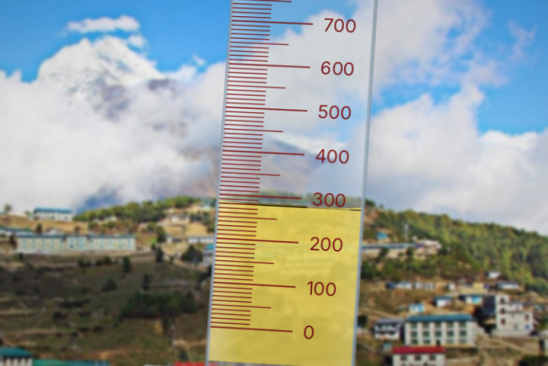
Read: 280 mL
